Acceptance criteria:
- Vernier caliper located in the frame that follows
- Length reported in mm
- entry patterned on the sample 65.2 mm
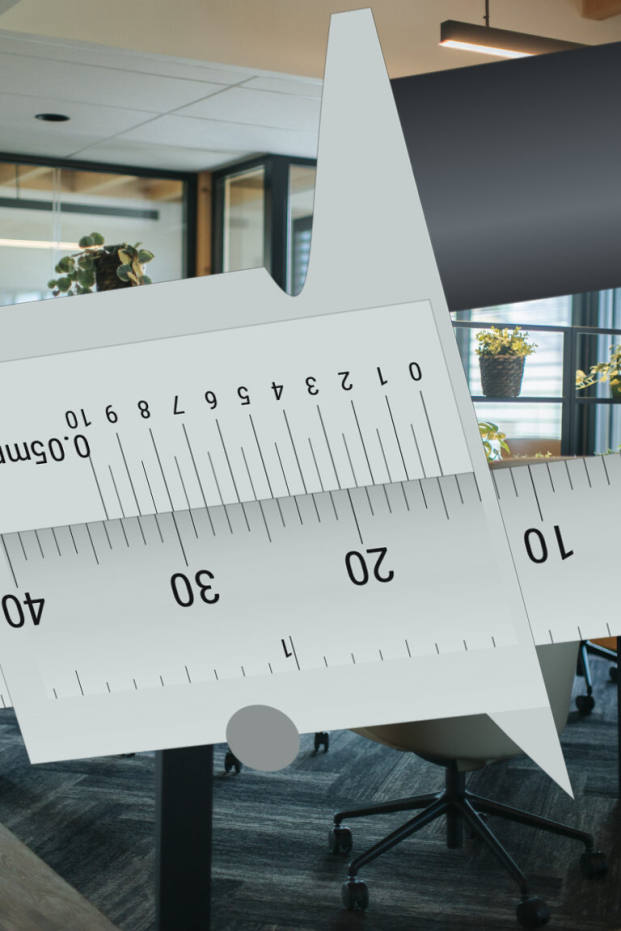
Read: 14.7 mm
